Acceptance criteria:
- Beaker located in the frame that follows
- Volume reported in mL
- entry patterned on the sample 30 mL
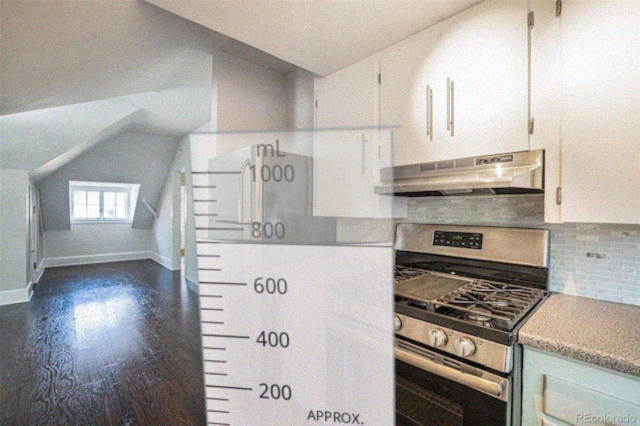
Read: 750 mL
